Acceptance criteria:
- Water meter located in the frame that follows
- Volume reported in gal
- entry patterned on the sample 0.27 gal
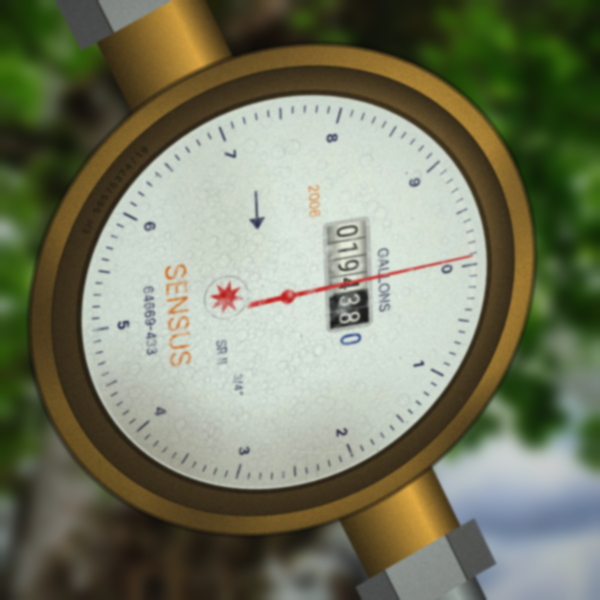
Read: 194379.9 gal
